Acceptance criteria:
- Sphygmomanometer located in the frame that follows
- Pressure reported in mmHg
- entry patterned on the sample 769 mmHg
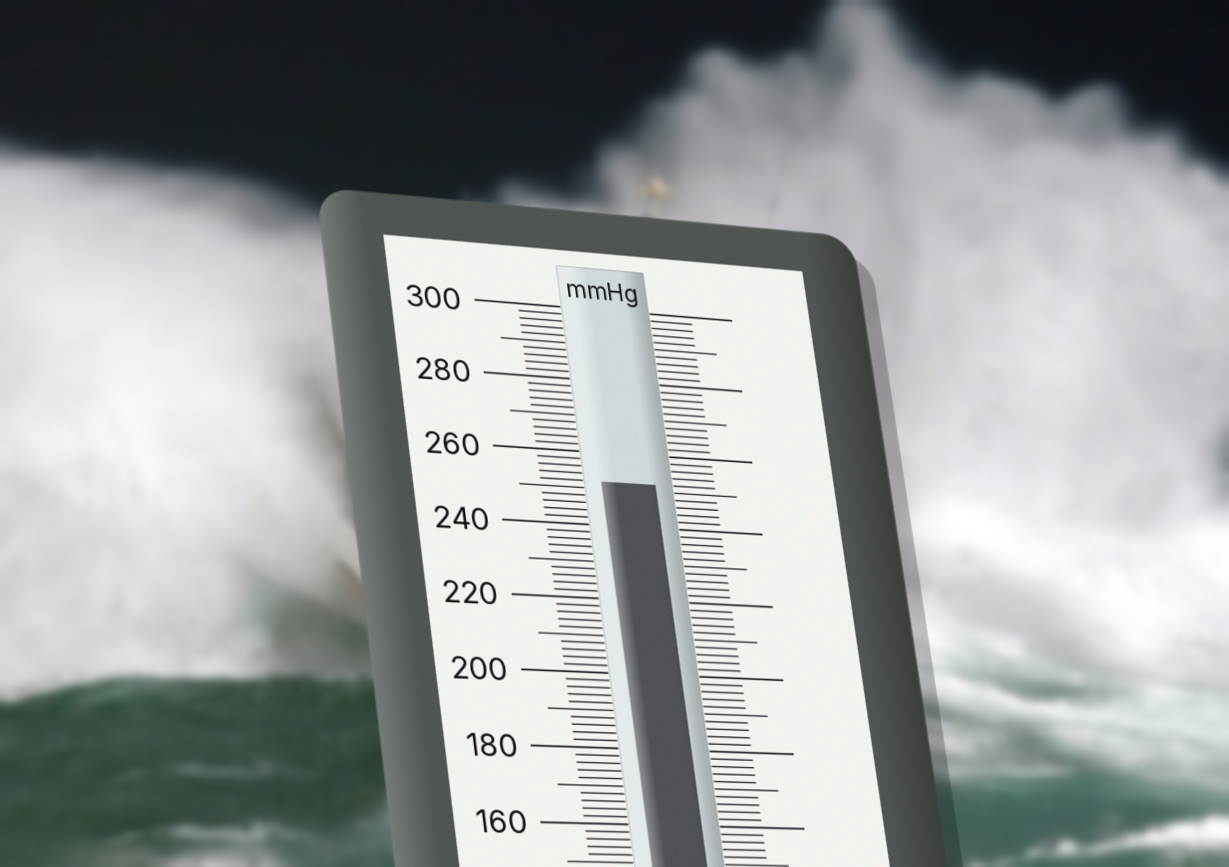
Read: 252 mmHg
